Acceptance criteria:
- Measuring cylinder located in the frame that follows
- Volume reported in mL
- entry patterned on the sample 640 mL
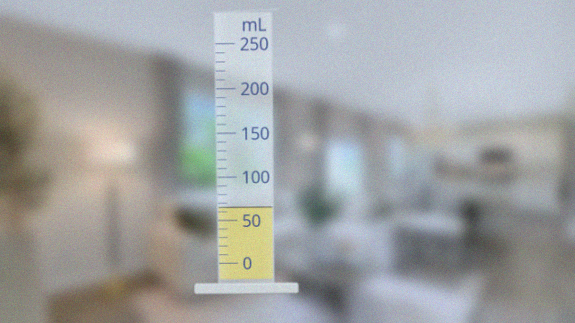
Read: 65 mL
